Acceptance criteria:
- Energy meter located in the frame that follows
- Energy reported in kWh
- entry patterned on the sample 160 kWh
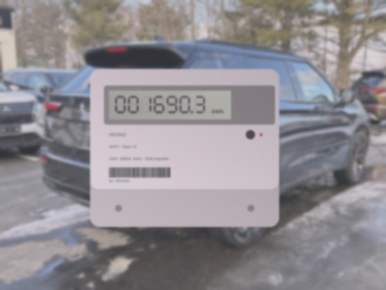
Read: 1690.3 kWh
